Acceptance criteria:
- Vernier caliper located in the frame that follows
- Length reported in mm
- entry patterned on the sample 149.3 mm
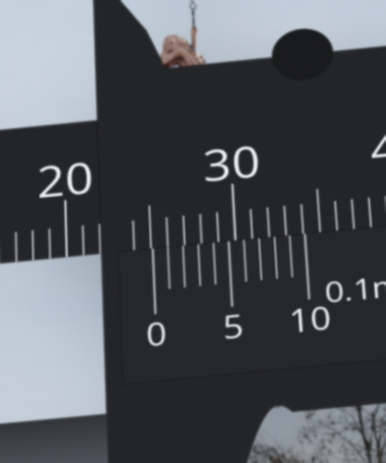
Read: 25.1 mm
